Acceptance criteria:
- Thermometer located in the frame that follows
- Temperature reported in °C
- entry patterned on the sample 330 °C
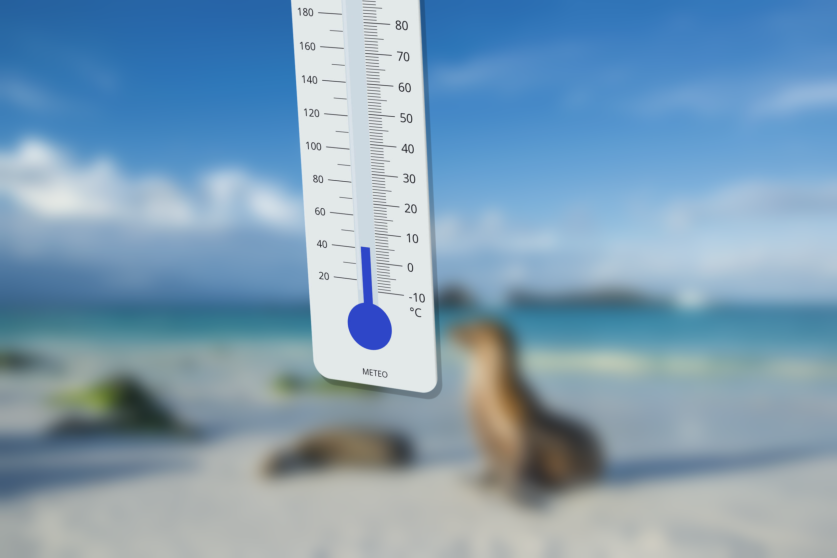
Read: 5 °C
